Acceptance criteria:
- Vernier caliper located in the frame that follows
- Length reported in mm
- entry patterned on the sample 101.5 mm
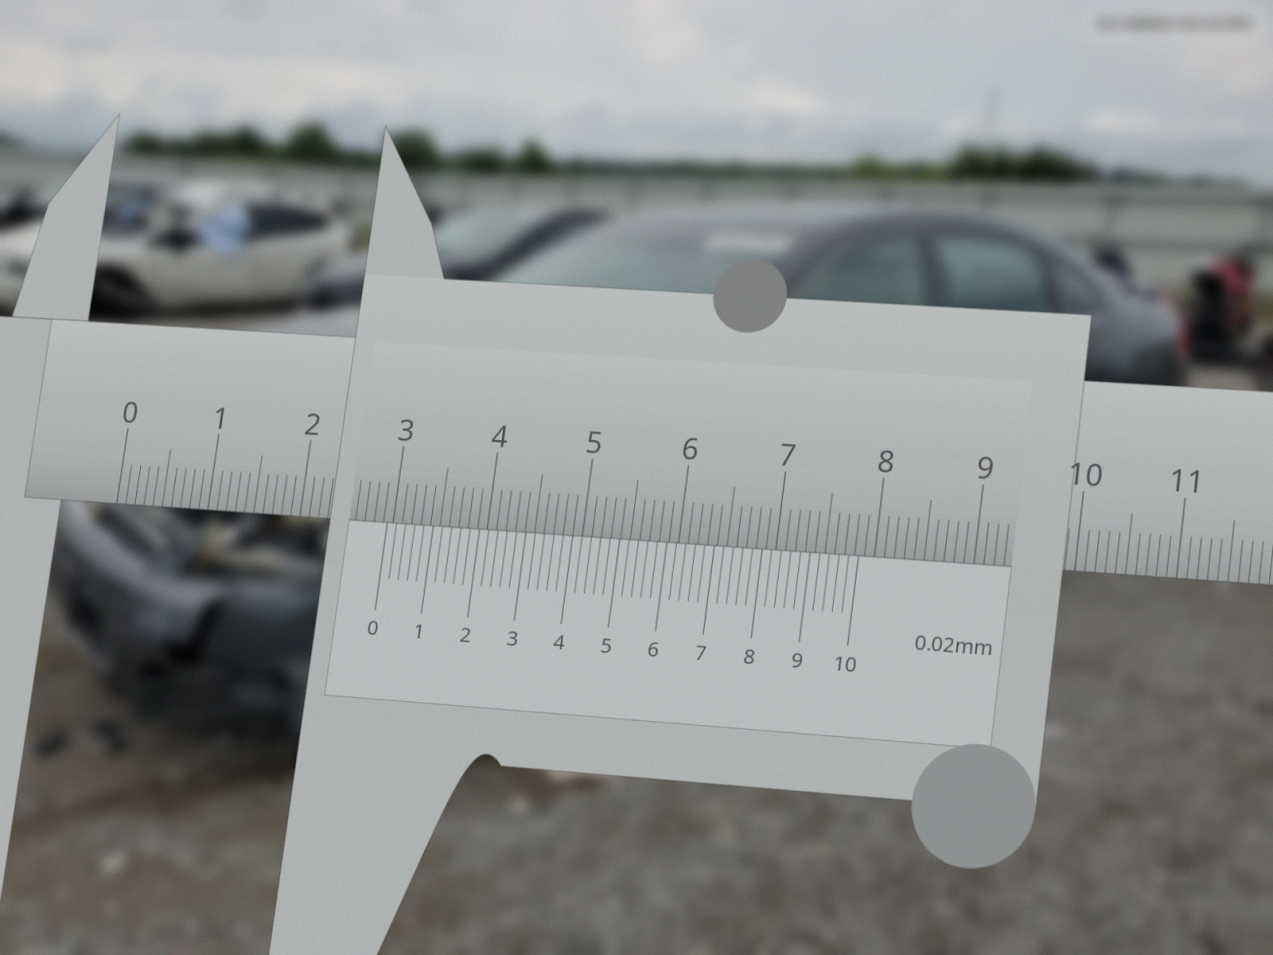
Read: 29.4 mm
